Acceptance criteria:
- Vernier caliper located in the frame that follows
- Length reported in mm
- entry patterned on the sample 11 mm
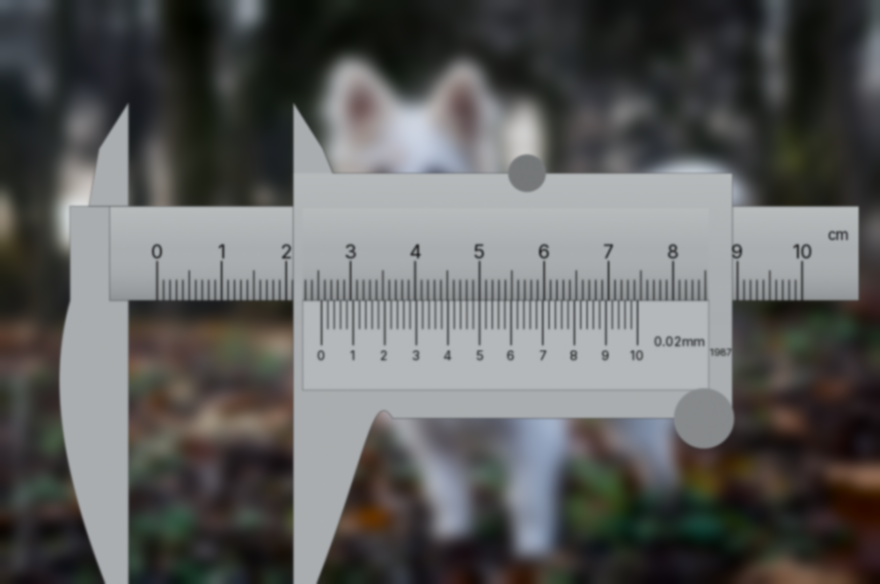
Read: 25.5 mm
